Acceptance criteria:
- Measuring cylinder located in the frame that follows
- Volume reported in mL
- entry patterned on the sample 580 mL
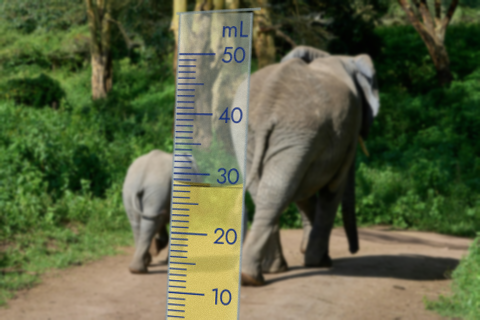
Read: 28 mL
